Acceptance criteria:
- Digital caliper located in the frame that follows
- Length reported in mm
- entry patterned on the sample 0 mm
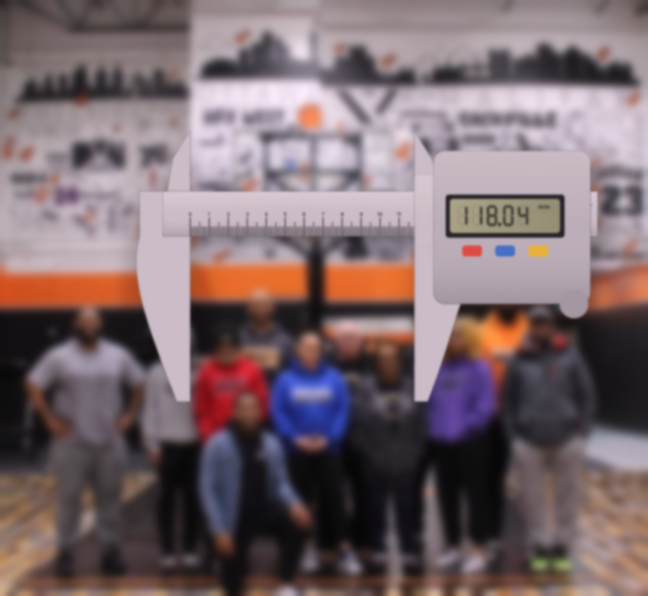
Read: 118.04 mm
